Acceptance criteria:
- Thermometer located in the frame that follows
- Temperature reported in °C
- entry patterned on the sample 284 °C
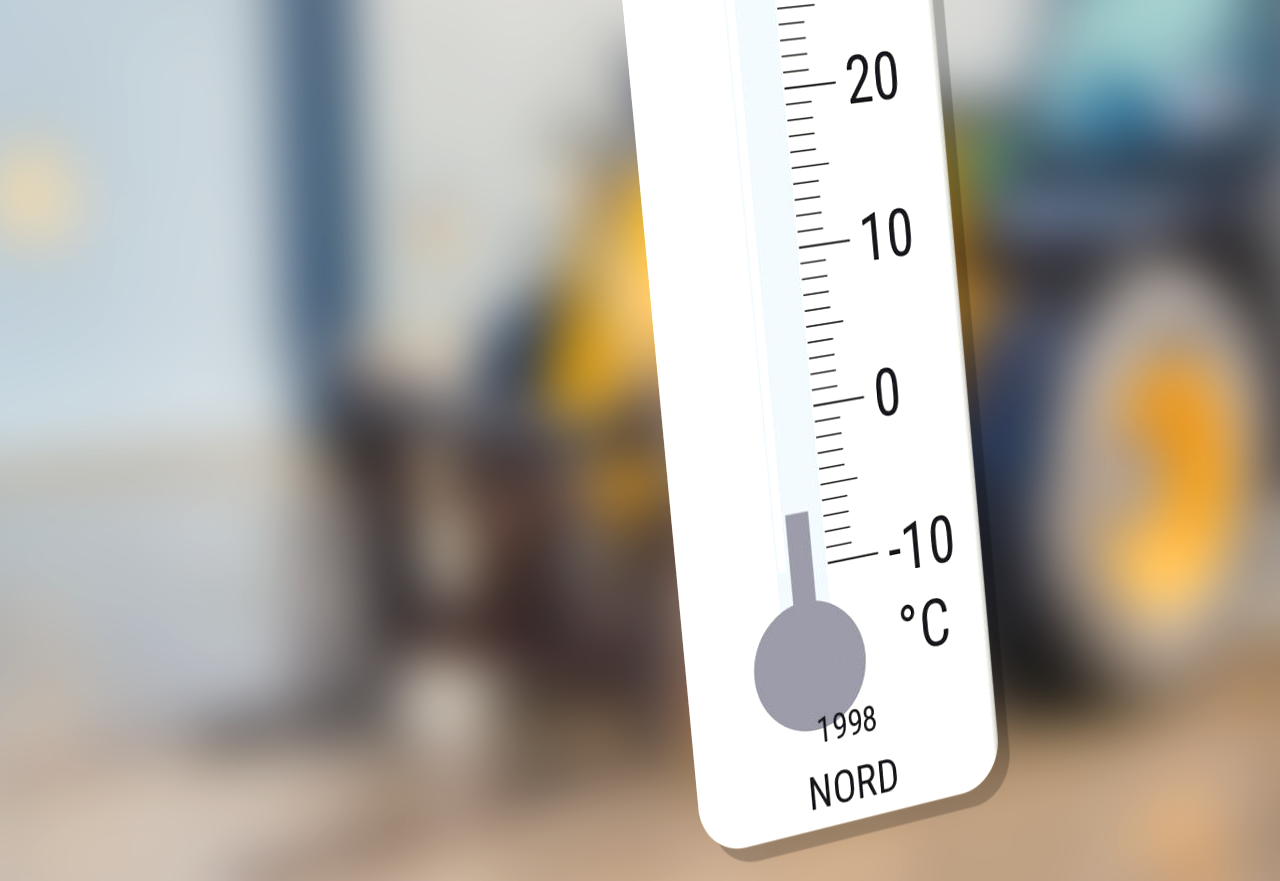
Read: -6.5 °C
